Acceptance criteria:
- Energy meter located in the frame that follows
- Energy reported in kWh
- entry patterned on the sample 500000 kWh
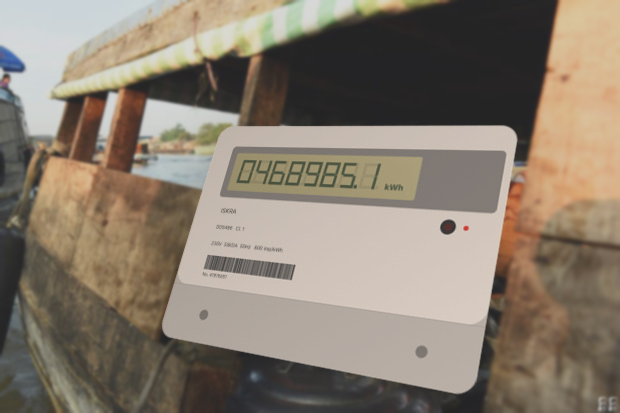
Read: 468985.1 kWh
